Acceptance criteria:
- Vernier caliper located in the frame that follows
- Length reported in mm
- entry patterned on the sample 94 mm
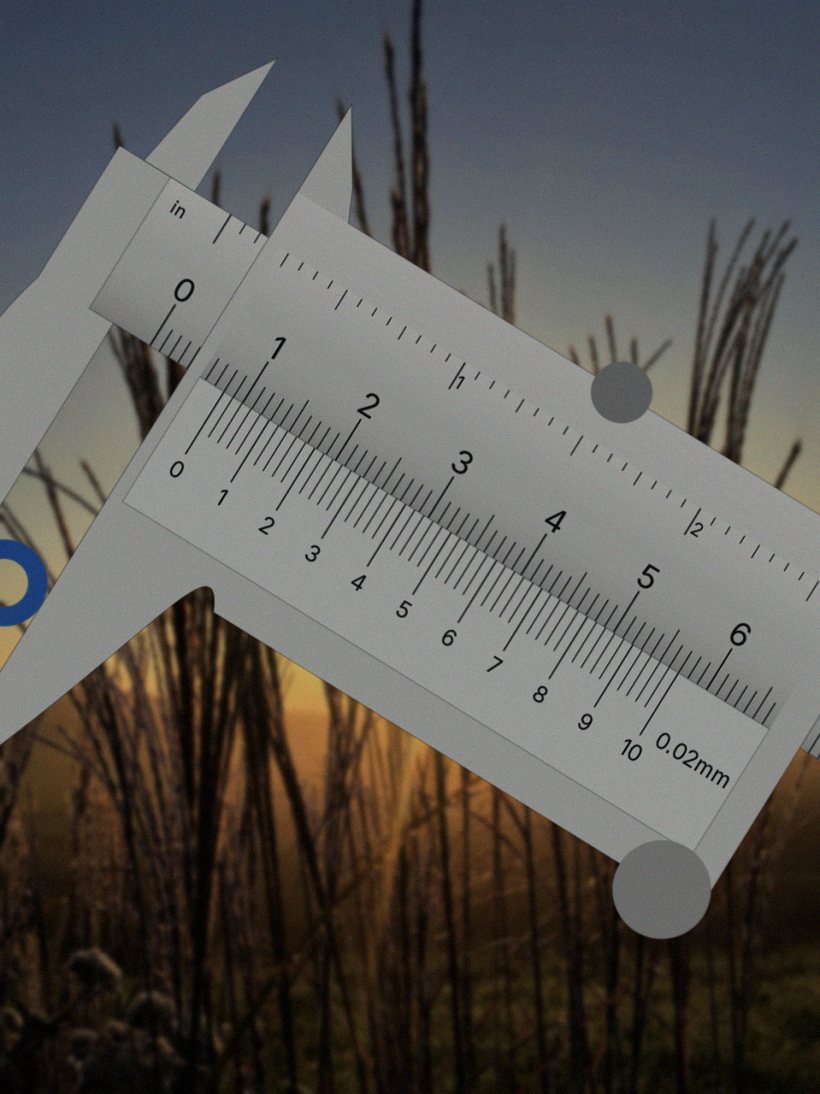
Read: 8.0 mm
